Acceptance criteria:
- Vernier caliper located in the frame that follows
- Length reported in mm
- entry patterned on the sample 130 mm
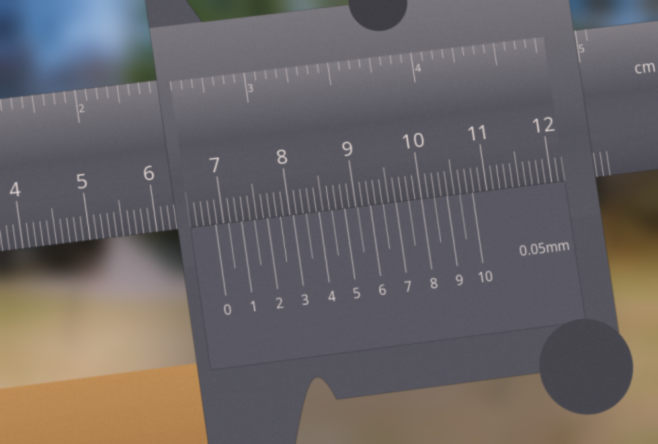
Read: 68.8 mm
